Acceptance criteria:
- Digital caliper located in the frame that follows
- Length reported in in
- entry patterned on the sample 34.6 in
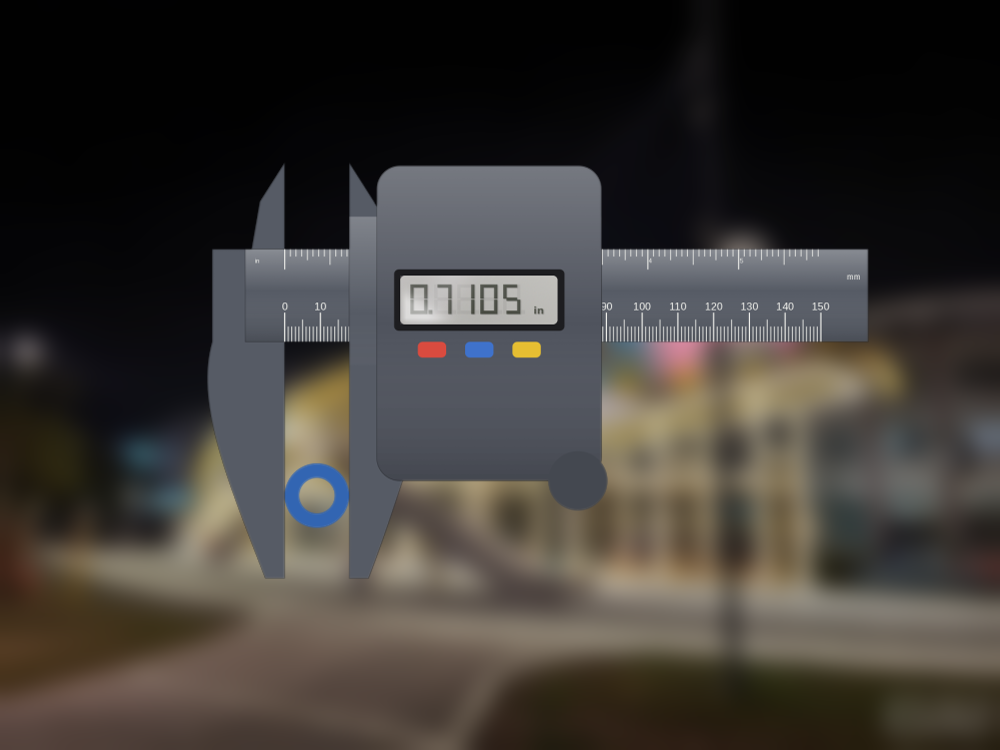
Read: 0.7105 in
